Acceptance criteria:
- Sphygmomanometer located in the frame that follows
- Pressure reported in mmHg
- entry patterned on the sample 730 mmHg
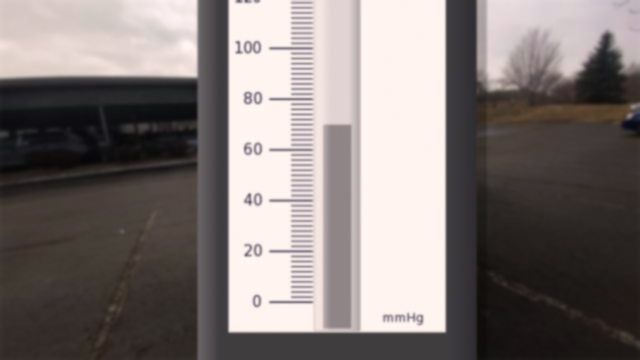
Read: 70 mmHg
